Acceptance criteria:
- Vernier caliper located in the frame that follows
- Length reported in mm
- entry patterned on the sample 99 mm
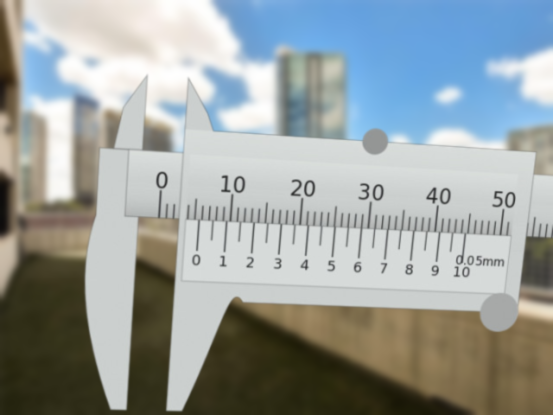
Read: 5.6 mm
